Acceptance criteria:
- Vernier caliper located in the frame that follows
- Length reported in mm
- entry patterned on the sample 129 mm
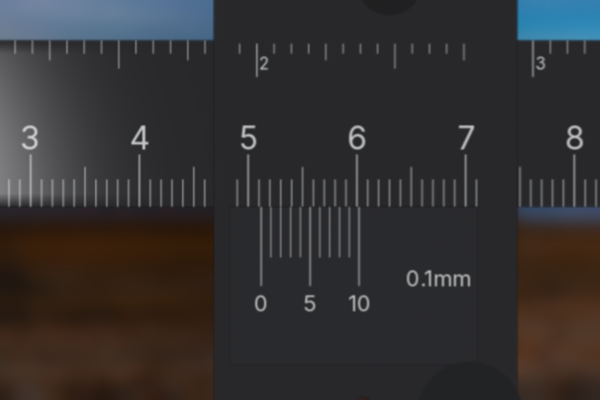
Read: 51.2 mm
